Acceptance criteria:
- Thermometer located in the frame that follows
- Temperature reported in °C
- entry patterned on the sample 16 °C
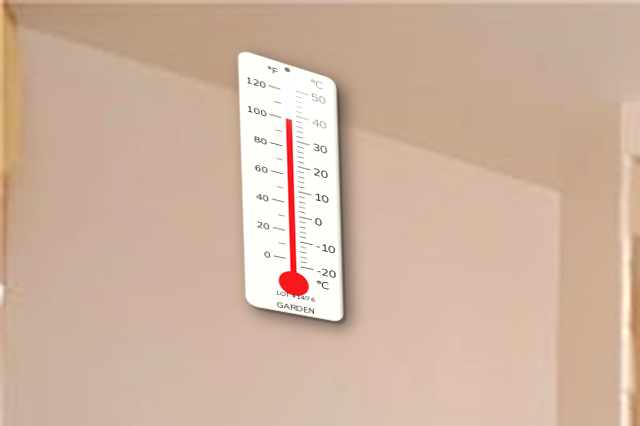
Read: 38 °C
